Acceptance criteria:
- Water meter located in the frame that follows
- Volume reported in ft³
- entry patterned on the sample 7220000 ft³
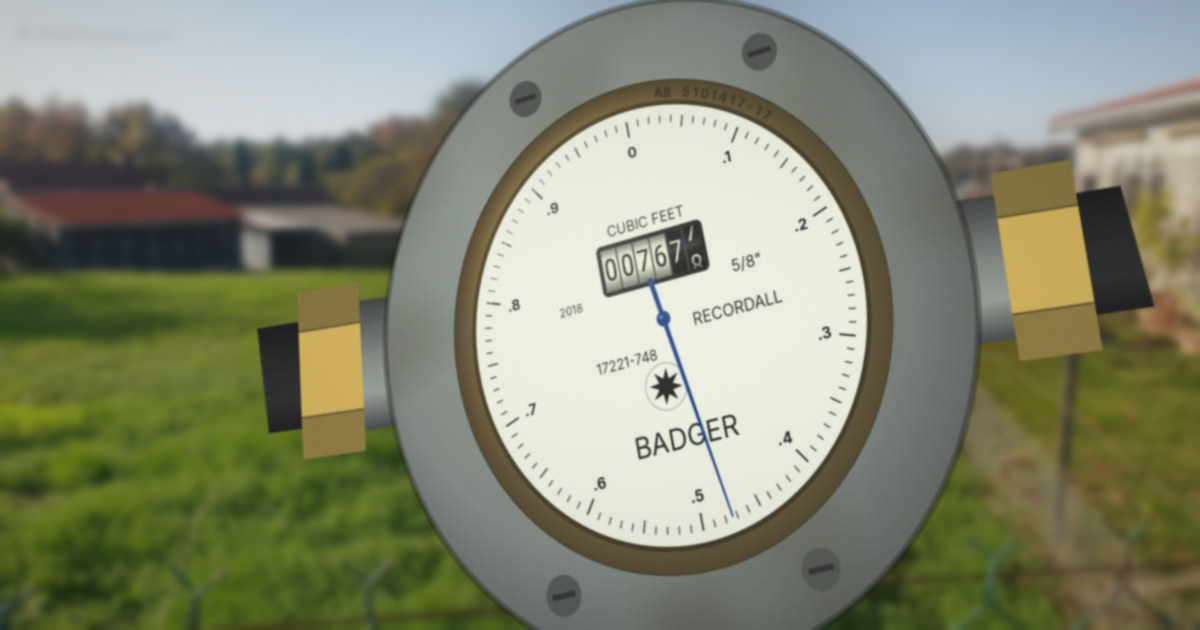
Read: 7677.47 ft³
